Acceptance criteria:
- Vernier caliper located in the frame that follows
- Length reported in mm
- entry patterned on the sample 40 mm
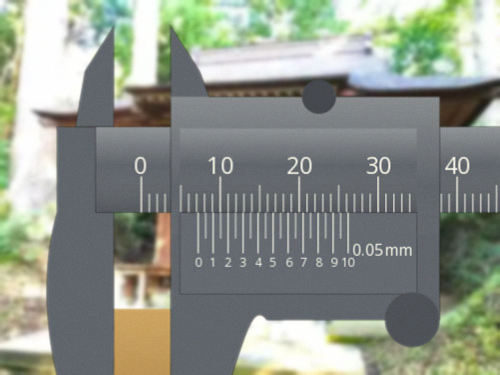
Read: 7.2 mm
